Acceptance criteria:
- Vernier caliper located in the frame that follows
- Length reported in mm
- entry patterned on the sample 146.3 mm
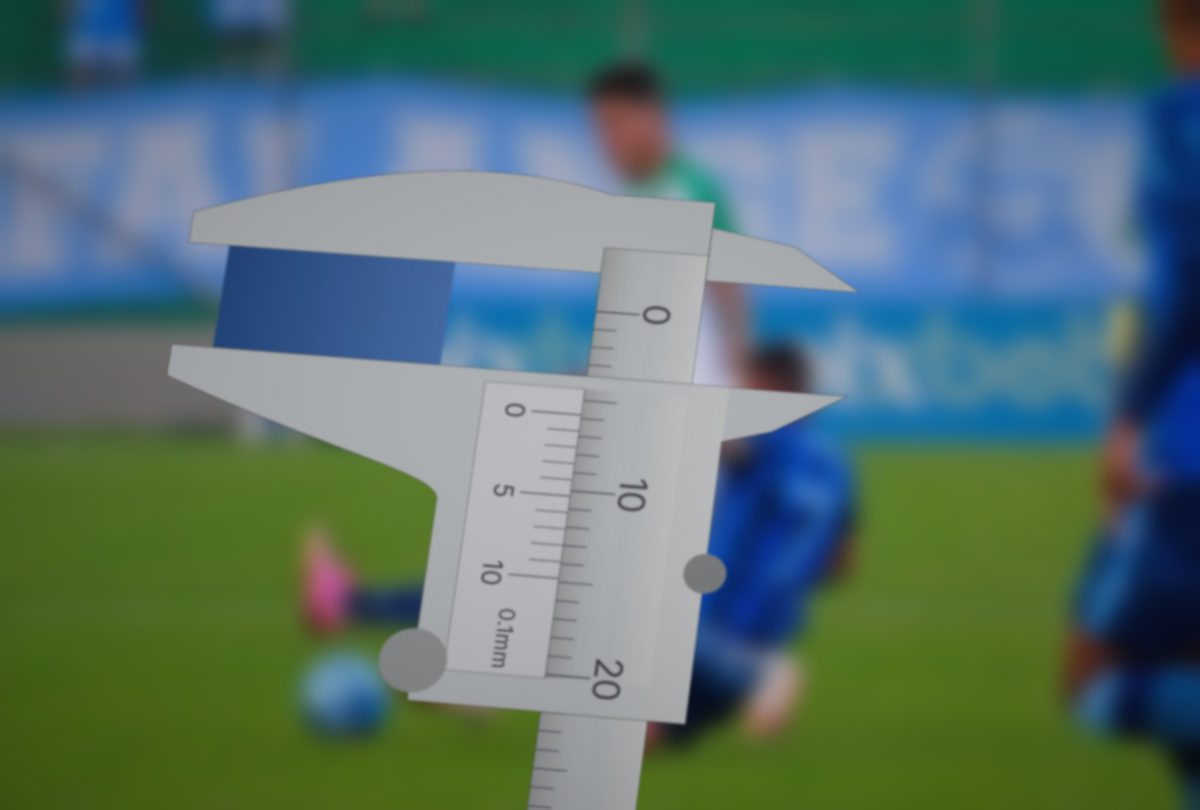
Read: 5.8 mm
